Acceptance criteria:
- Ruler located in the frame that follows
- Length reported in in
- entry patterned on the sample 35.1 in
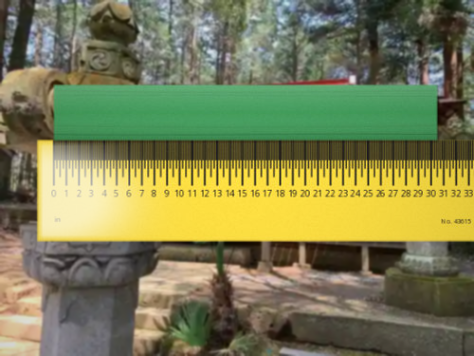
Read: 30.5 in
